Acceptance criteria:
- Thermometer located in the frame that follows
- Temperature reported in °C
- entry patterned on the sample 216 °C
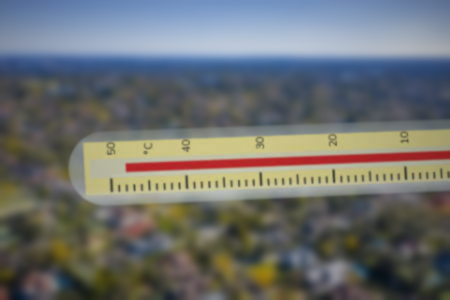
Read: 48 °C
